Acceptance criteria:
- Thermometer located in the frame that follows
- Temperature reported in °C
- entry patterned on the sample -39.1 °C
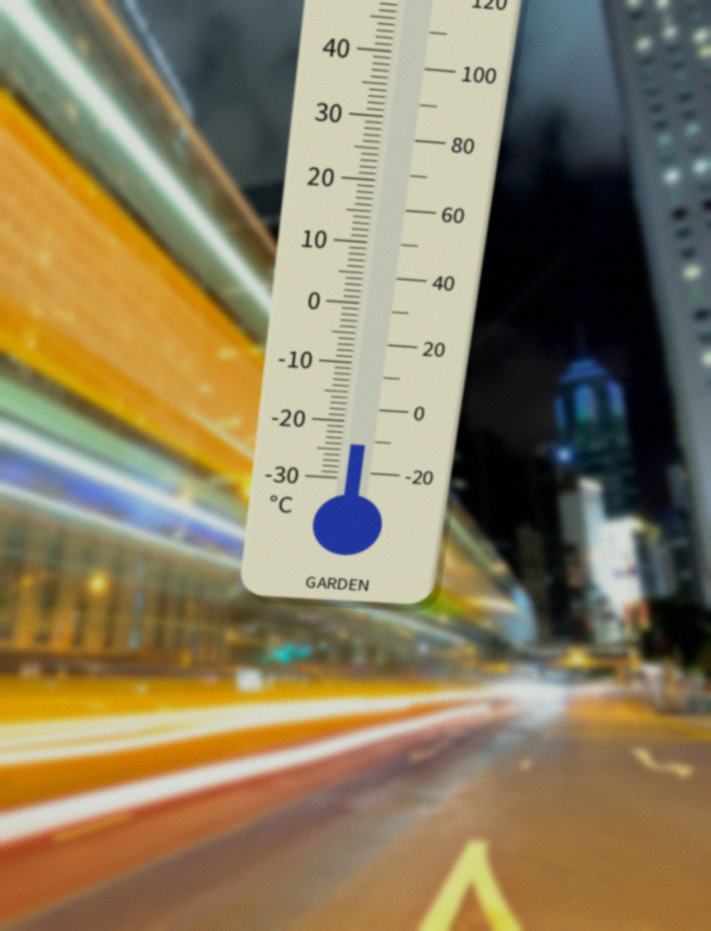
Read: -24 °C
